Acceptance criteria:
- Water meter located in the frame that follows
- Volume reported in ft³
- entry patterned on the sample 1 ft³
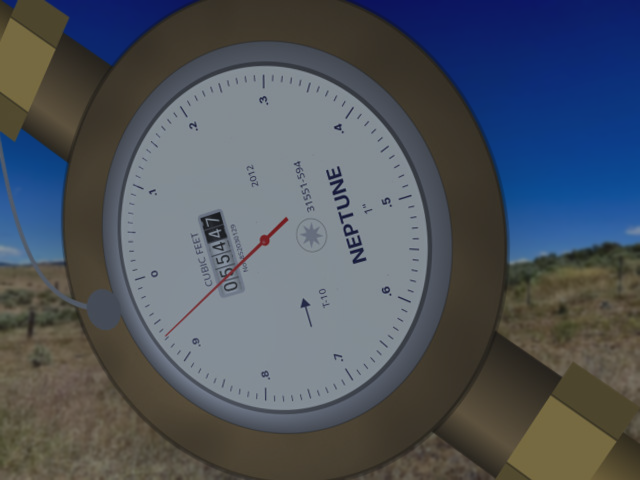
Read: 55446.93 ft³
